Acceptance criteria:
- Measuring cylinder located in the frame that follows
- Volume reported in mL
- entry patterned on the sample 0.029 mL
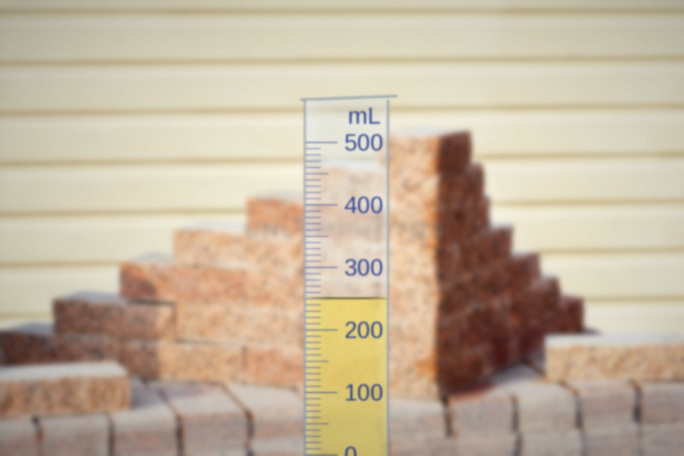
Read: 250 mL
